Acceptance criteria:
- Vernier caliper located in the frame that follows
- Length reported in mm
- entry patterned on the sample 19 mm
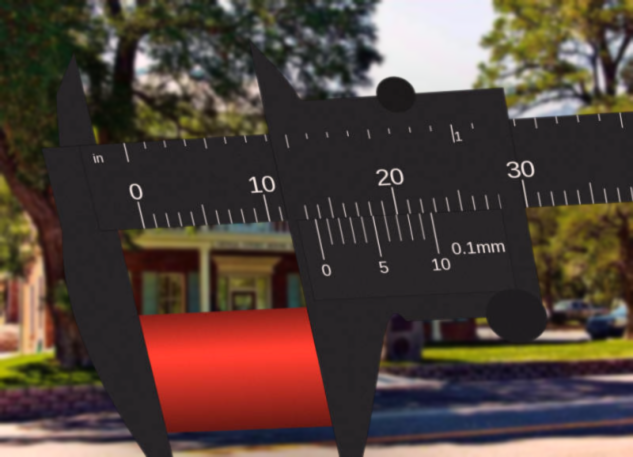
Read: 13.6 mm
